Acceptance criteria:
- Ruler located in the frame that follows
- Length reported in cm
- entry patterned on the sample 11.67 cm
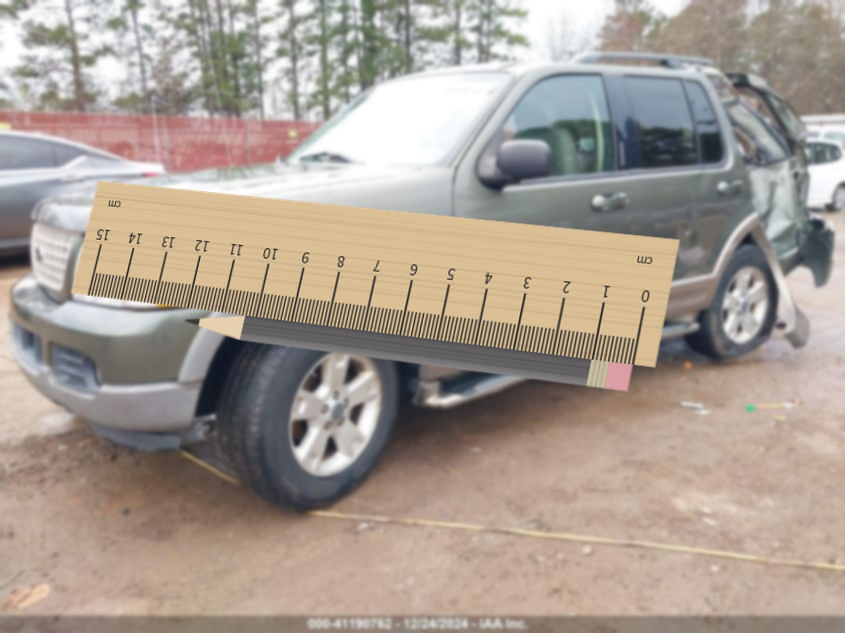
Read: 12 cm
